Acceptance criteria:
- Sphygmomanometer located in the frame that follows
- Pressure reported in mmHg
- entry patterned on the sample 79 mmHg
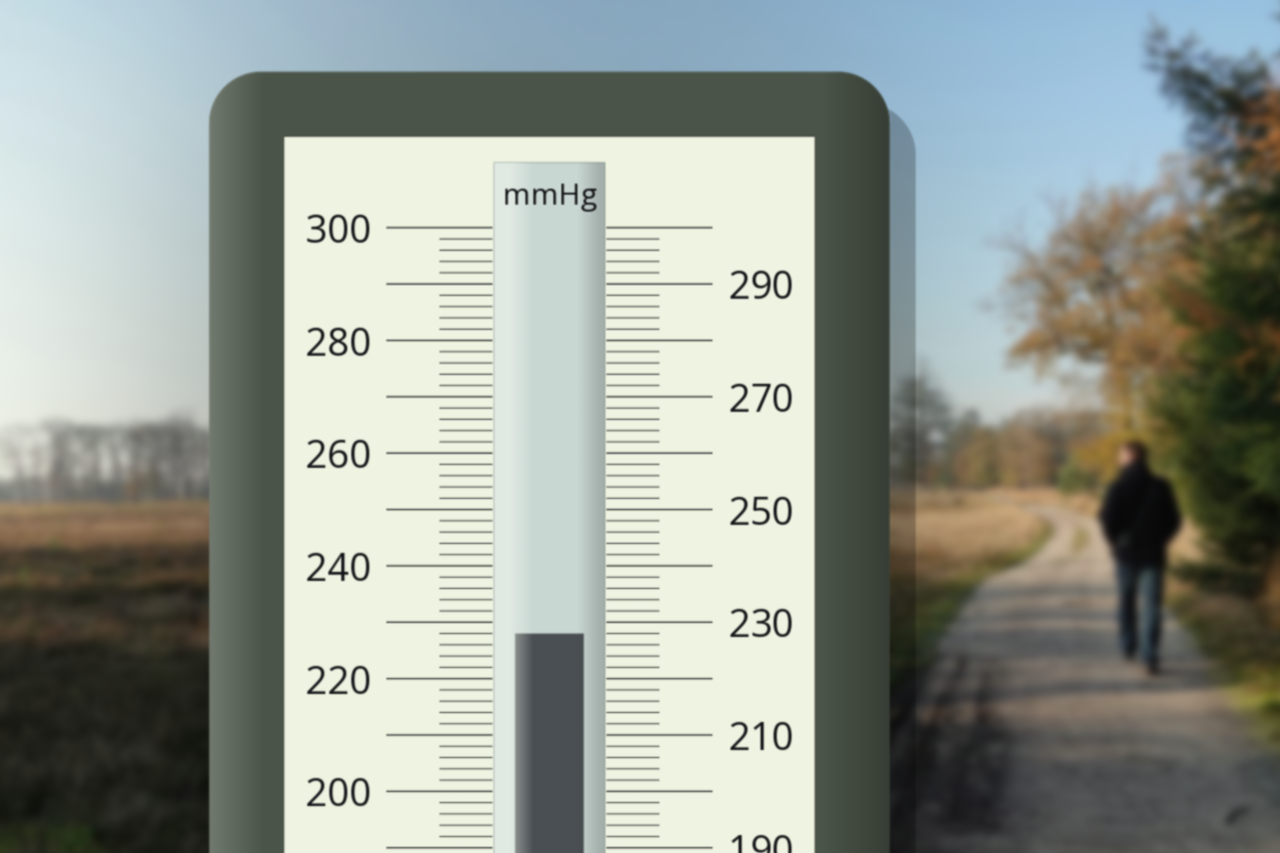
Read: 228 mmHg
